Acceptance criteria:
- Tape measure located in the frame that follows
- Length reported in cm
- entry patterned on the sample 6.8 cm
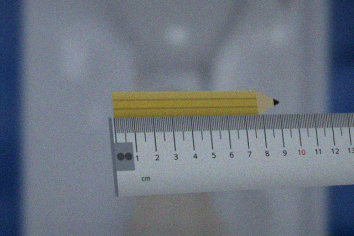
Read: 9 cm
